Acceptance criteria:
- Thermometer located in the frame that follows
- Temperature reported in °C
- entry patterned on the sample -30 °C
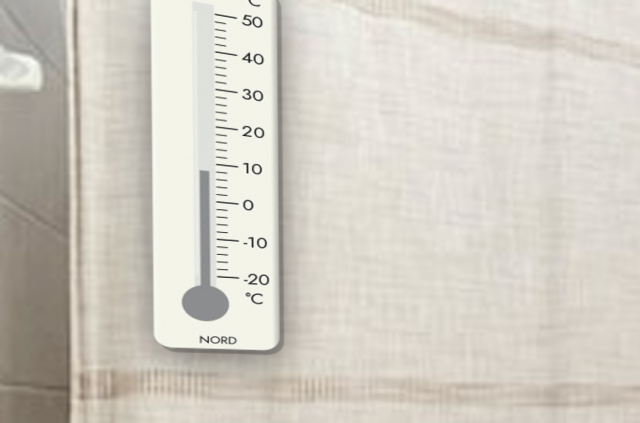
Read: 8 °C
